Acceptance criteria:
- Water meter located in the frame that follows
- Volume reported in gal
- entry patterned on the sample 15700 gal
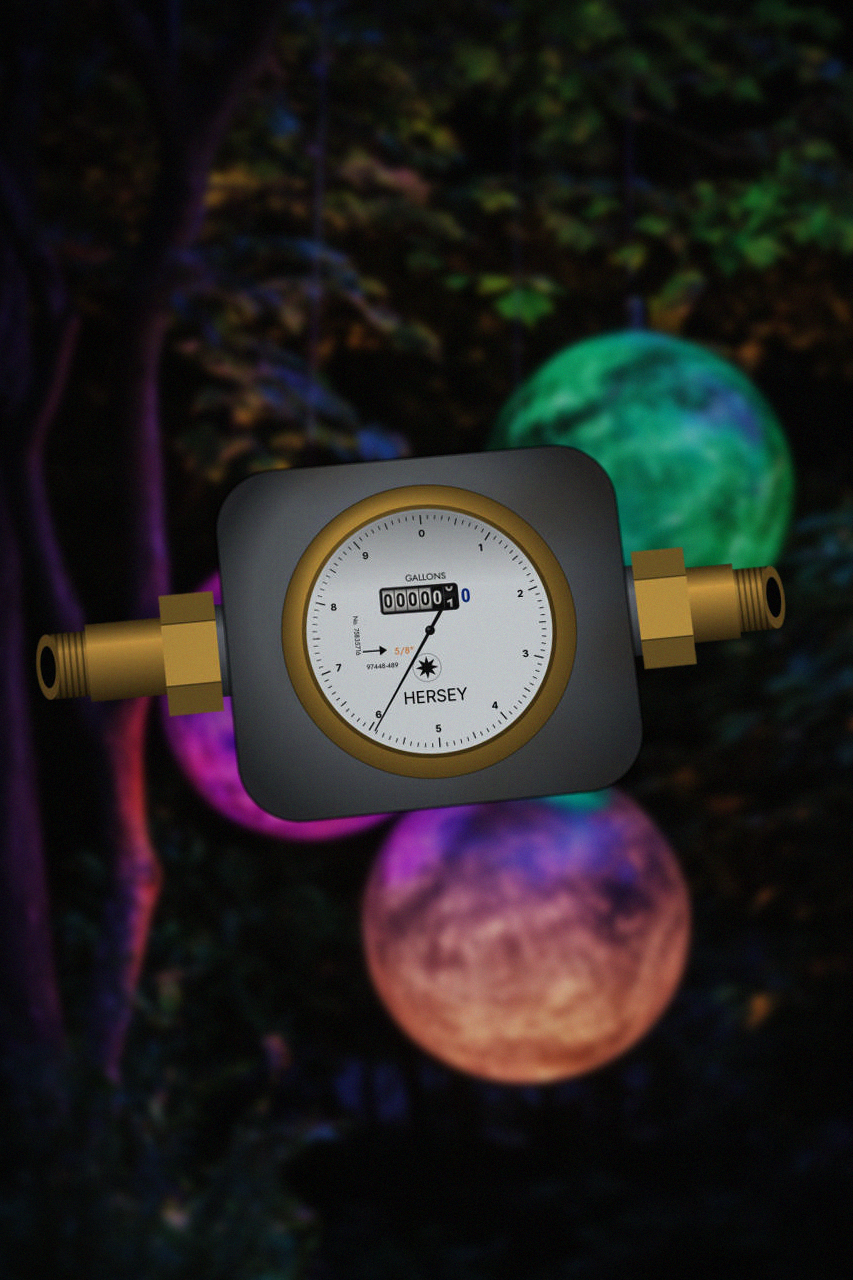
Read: 5.9 gal
